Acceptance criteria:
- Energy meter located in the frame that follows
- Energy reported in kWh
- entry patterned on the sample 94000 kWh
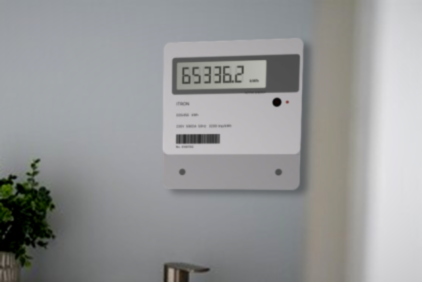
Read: 65336.2 kWh
